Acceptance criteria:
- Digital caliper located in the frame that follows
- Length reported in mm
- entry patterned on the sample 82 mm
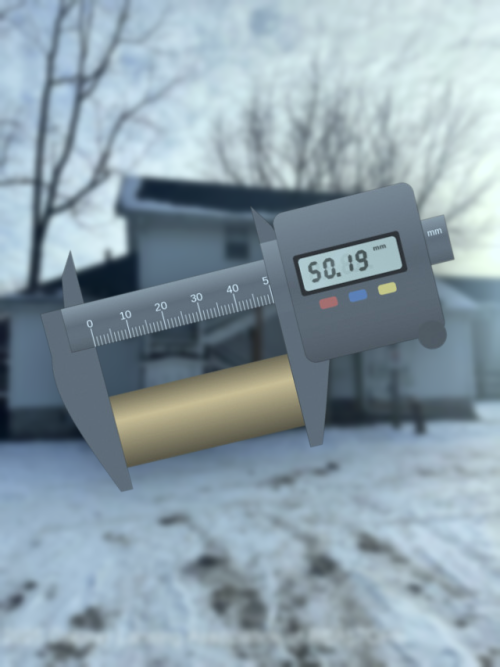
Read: 50.19 mm
